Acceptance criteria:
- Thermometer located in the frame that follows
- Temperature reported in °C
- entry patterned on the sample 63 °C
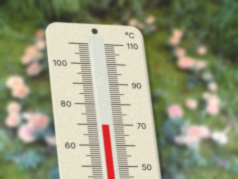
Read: 70 °C
